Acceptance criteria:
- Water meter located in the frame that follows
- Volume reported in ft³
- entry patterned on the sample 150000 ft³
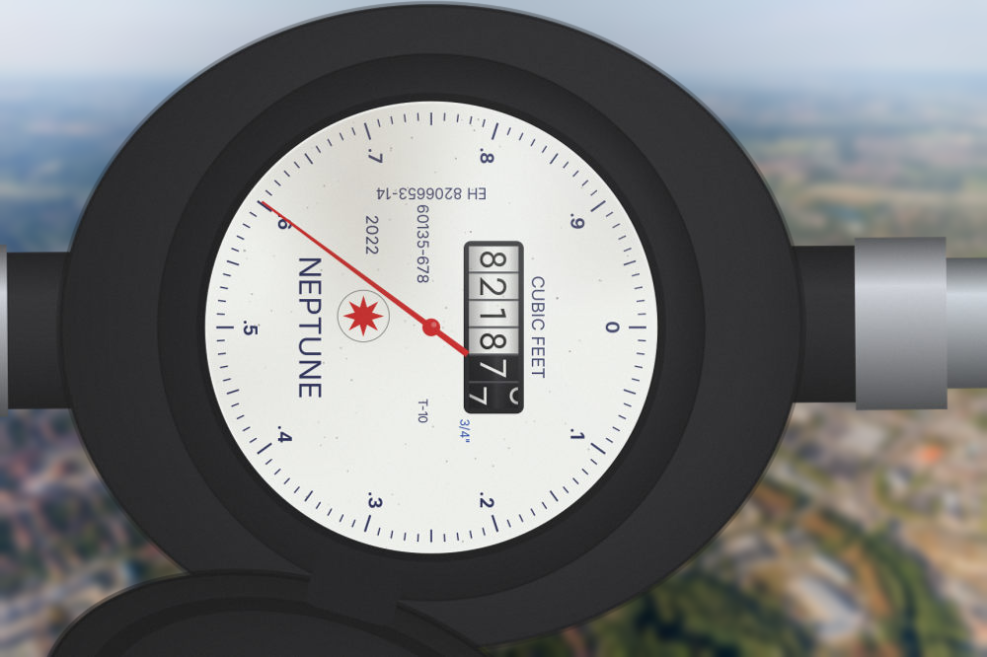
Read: 821876.60 ft³
